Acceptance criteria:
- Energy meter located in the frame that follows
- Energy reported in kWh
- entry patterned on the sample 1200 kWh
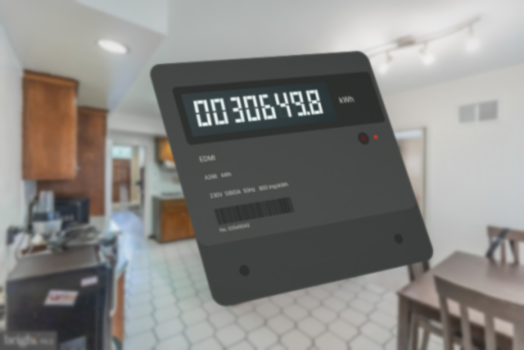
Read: 30649.8 kWh
